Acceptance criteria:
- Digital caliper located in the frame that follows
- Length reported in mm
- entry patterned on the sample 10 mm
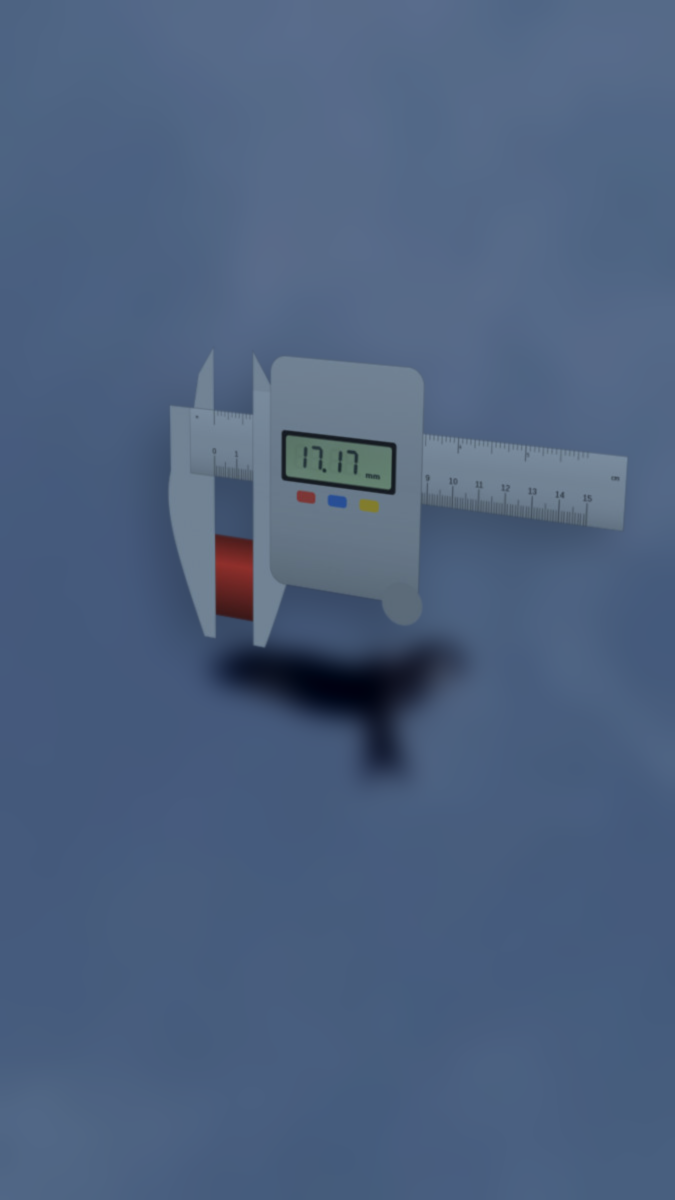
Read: 17.17 mm
